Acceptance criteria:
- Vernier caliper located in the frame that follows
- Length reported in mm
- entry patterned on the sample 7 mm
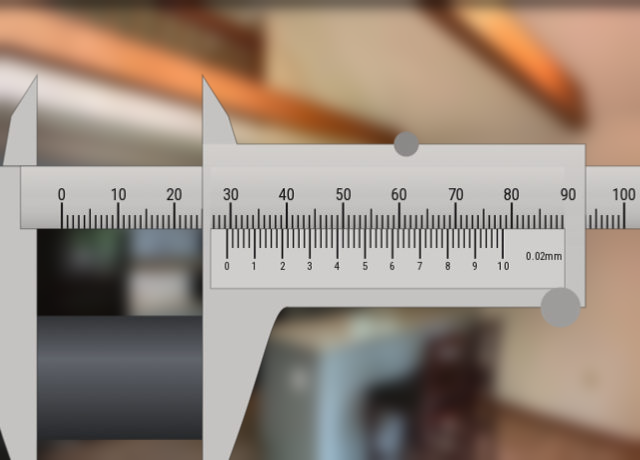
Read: 29.4 mm
